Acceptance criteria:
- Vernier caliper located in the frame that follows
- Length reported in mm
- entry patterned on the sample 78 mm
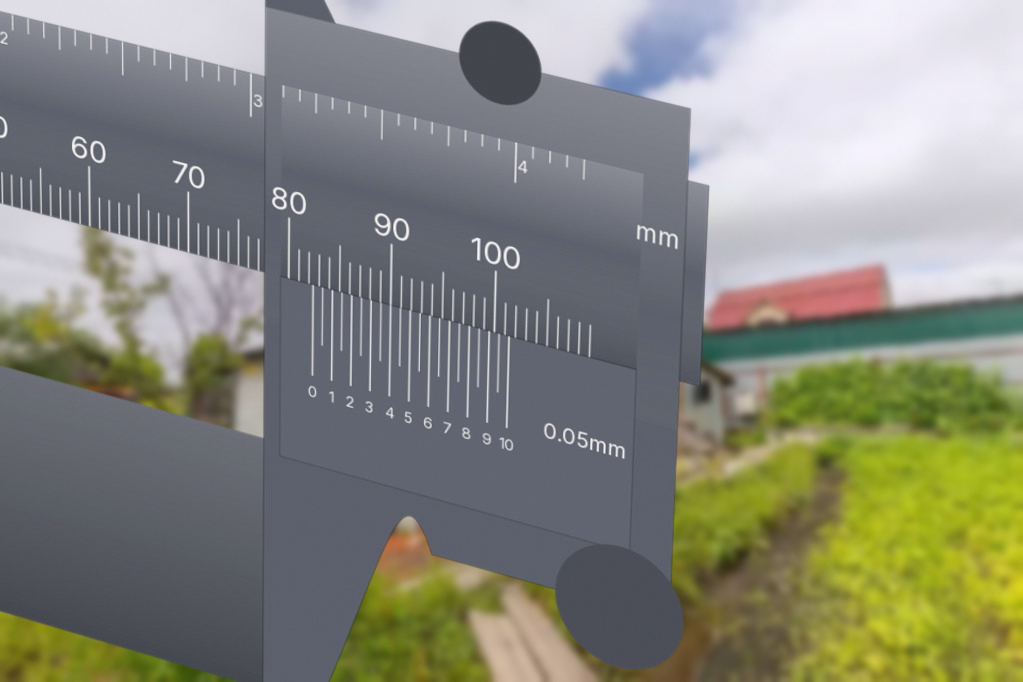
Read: 82.4 mm
